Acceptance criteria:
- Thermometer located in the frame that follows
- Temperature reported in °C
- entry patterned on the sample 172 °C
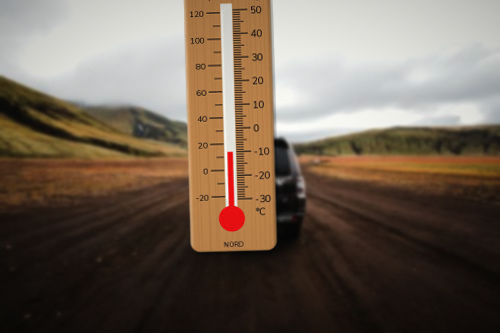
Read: -10 °C
